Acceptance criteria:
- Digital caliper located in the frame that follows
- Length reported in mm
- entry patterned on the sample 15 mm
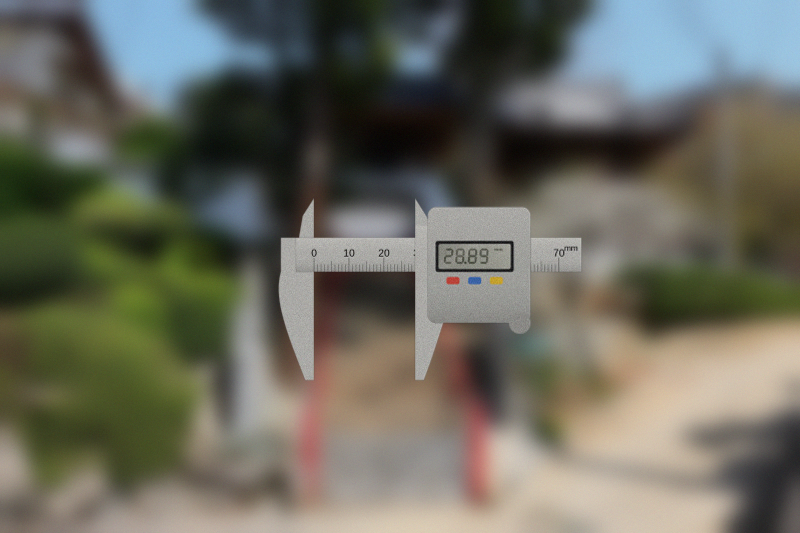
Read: 28.89 mm
